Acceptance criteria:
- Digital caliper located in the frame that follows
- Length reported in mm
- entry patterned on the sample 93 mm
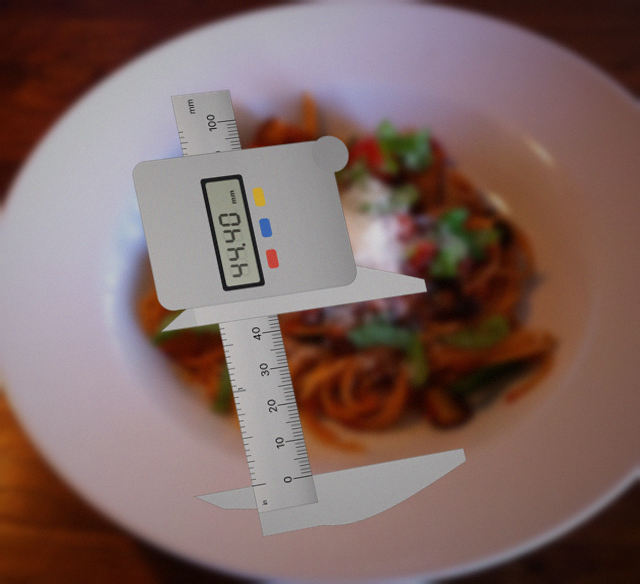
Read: 44.40 mm
